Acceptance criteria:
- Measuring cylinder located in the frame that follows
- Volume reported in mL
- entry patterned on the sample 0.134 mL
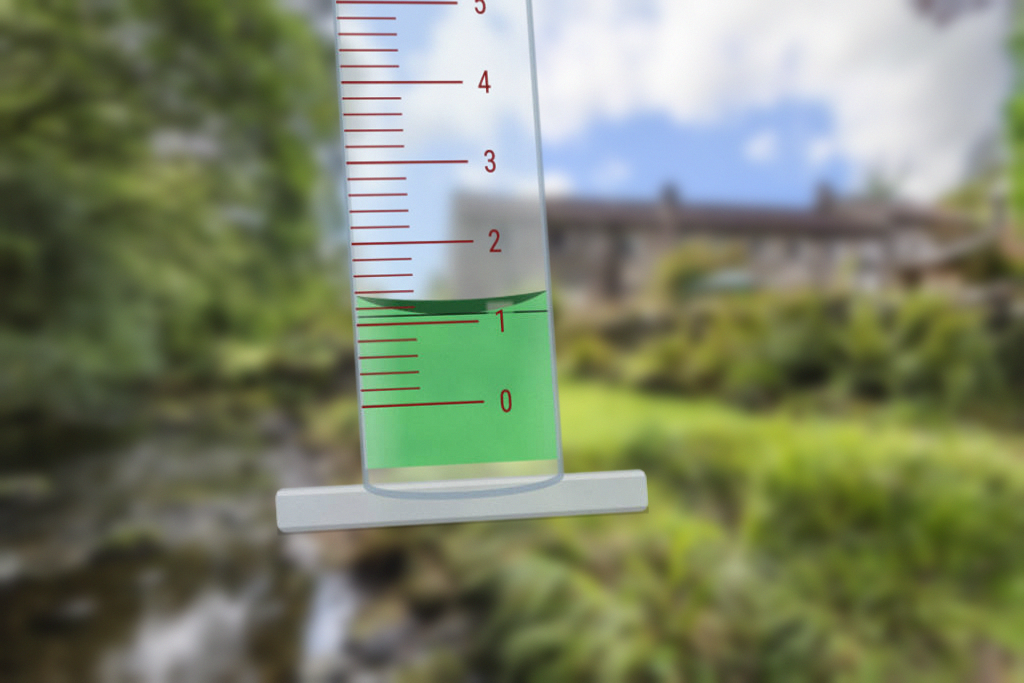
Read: 1.1 mL
